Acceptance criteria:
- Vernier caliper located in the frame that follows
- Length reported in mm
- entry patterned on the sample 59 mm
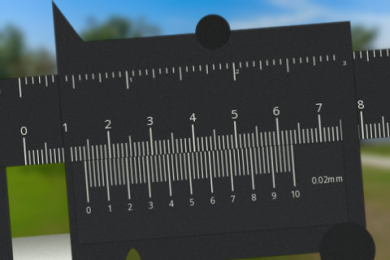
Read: 14.0 mm
